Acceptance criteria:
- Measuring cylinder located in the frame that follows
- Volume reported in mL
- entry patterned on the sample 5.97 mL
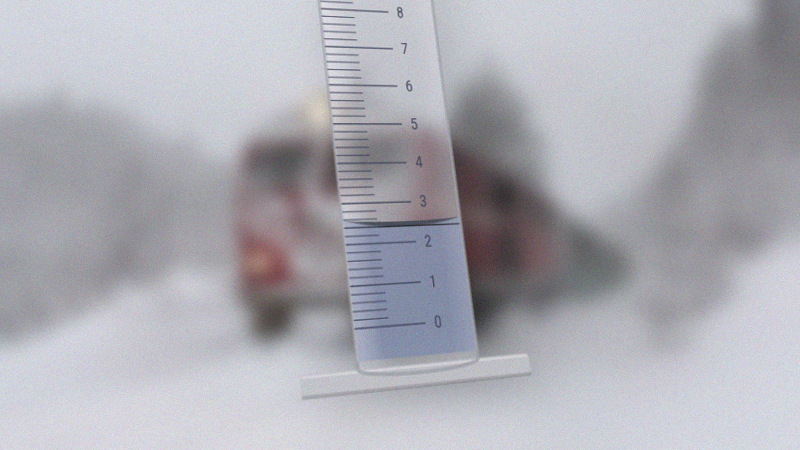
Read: 2.4 mL
